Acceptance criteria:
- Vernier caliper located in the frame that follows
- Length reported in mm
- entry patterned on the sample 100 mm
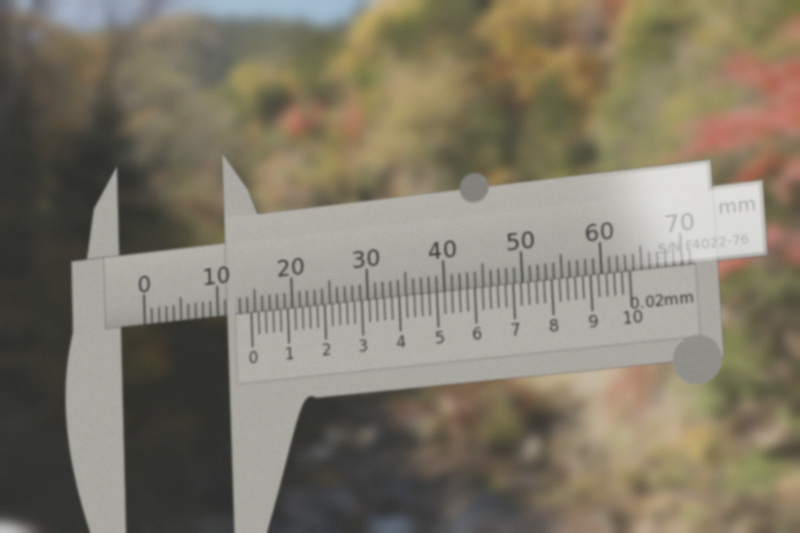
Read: 14.5 mm
